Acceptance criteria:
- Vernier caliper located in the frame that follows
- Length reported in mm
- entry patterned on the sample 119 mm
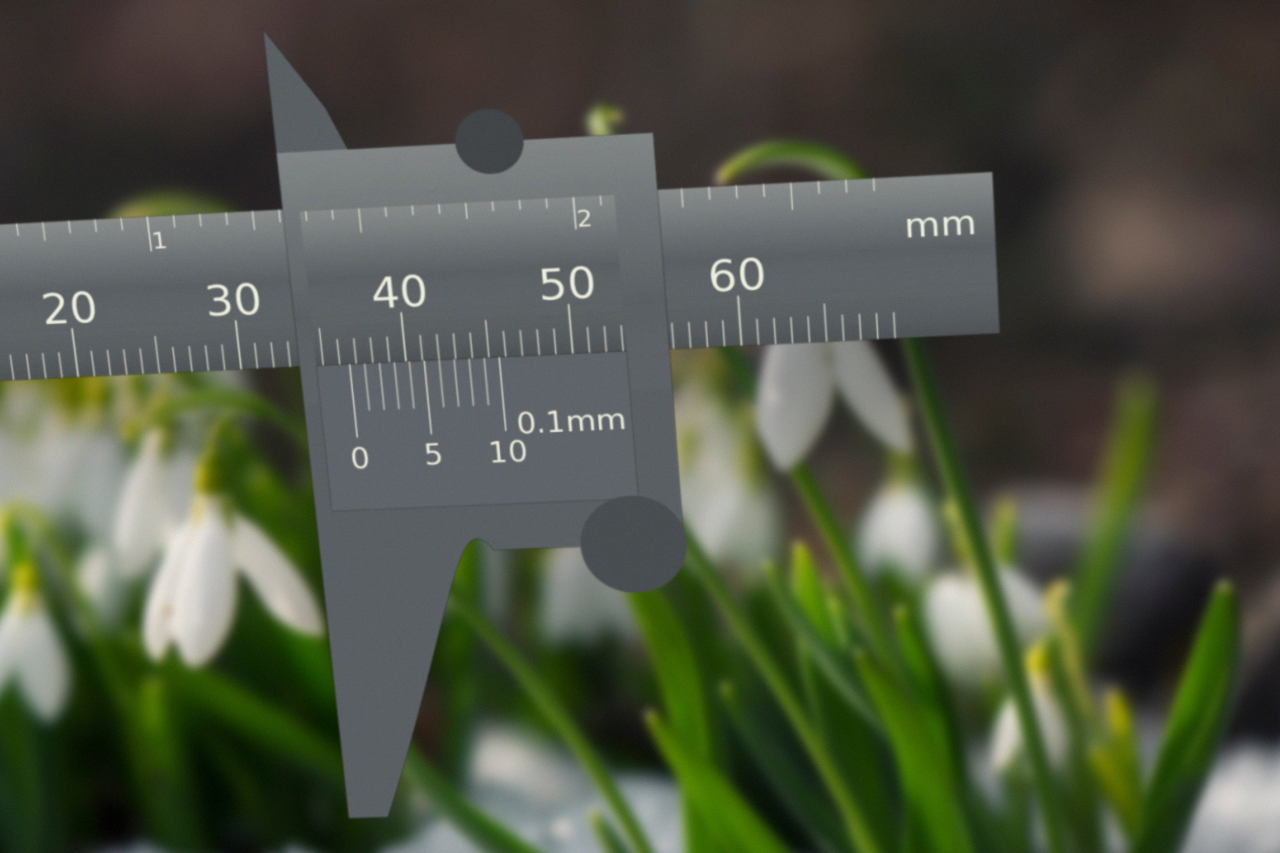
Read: 36.6 mm
